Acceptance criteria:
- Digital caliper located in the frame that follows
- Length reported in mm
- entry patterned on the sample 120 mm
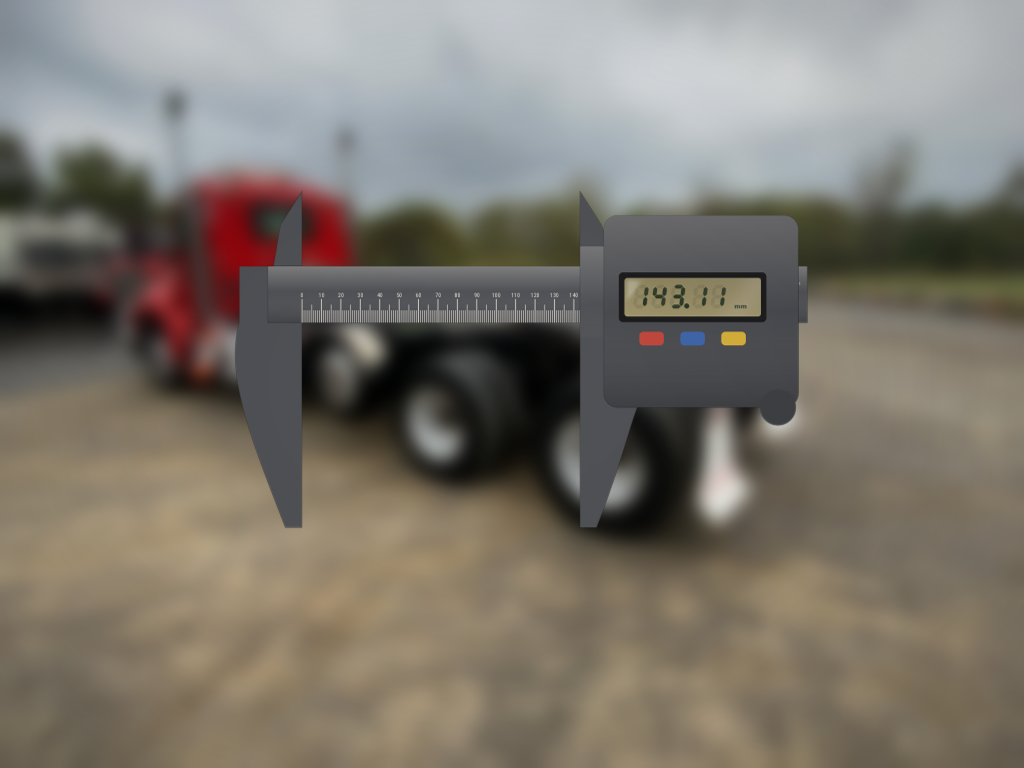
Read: 143.11 mm
